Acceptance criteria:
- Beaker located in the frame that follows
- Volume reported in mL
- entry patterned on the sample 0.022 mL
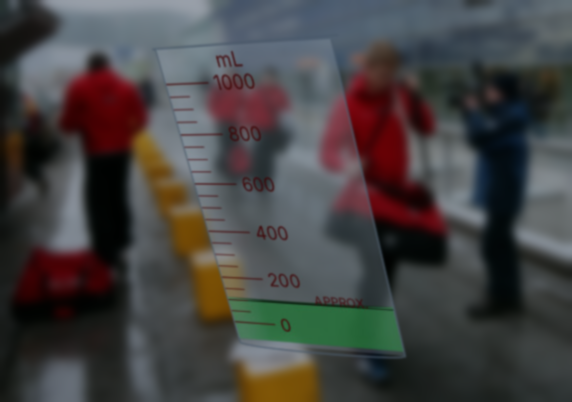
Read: 100 mL
